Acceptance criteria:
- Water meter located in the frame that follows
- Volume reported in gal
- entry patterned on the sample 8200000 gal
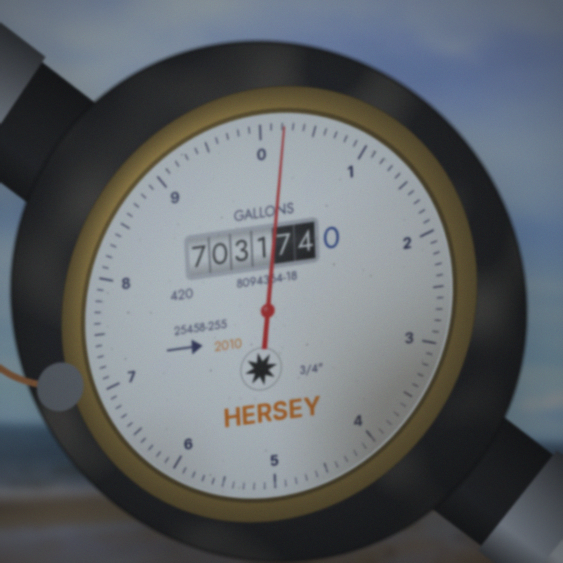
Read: 7031740.2 gal
